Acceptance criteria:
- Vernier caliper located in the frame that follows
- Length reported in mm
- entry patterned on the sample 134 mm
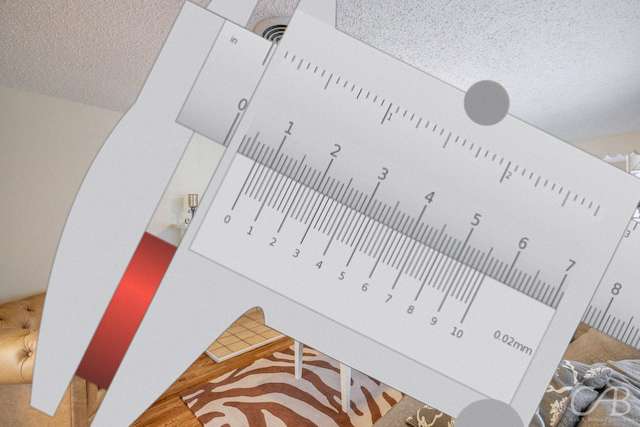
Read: 7.0 mm
